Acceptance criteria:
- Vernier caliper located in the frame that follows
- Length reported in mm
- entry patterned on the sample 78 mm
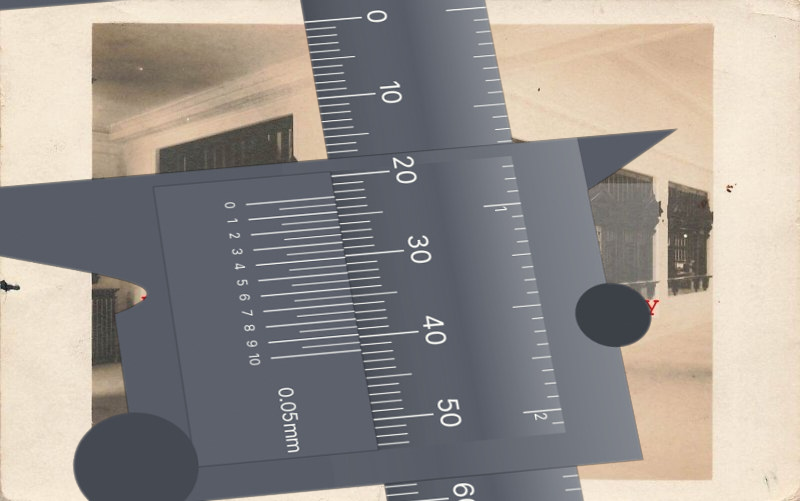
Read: 22.6 mm
